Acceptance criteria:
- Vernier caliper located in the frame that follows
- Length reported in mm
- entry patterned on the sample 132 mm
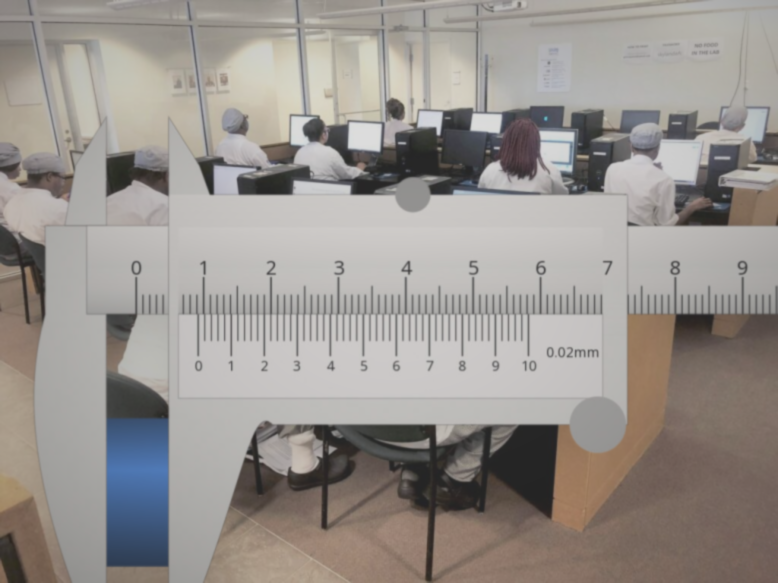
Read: 9.2 mm
